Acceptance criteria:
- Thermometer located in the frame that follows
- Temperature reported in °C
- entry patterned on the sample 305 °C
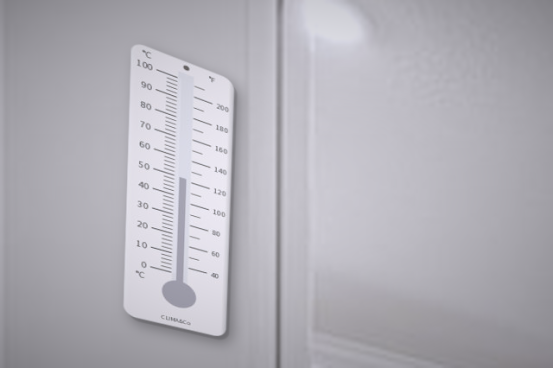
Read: 50 °C
